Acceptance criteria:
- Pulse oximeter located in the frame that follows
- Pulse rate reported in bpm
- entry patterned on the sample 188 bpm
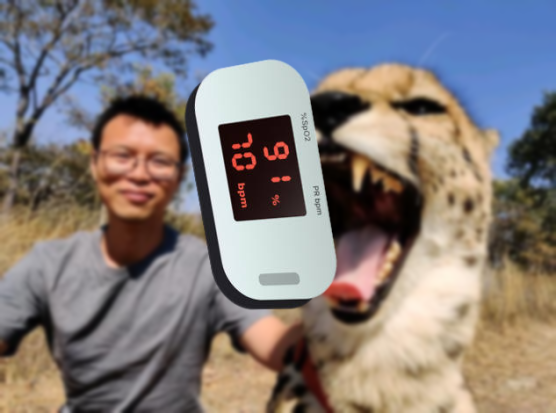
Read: 70 bpm
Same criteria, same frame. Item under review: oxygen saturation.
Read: 91 %
